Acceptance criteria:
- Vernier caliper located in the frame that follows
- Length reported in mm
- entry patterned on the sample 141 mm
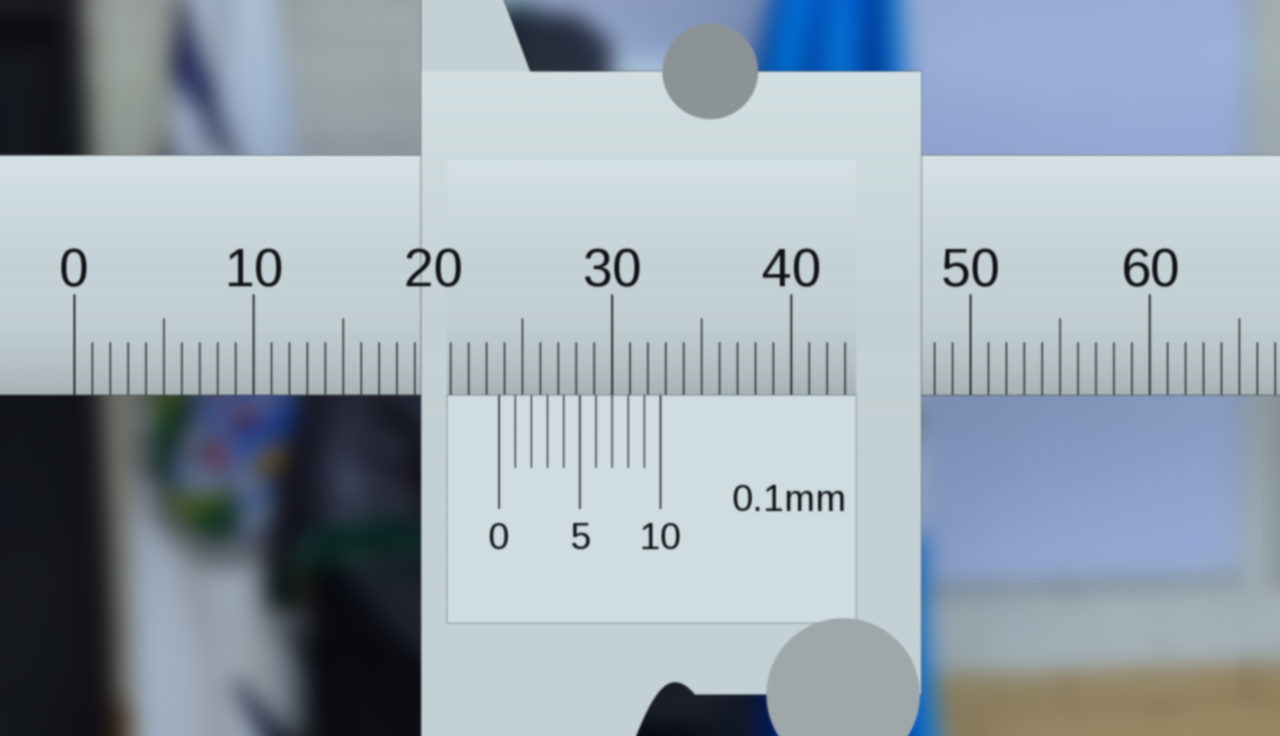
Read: 23.7 mm
